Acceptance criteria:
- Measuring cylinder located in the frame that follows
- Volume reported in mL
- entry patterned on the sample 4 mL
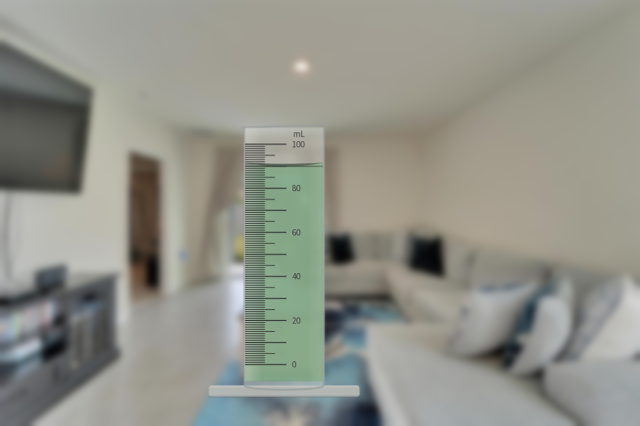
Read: 90 mL
